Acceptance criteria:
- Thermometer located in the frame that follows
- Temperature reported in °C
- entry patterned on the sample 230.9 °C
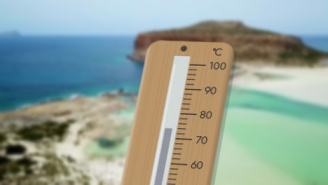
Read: 74 °C
